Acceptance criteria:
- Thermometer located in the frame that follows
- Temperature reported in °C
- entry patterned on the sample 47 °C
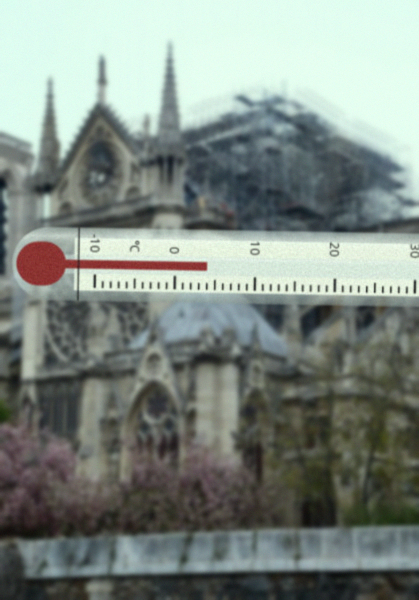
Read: 4 °C
